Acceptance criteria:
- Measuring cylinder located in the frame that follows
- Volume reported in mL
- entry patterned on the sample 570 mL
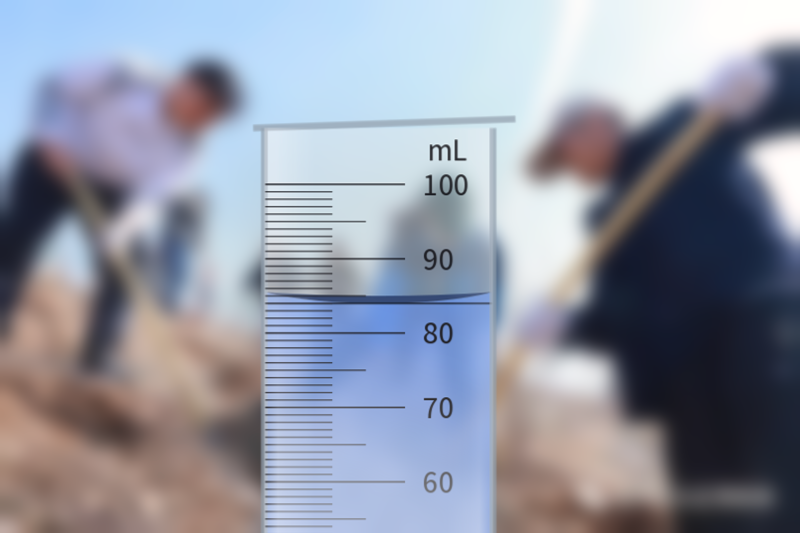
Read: 84 mL
